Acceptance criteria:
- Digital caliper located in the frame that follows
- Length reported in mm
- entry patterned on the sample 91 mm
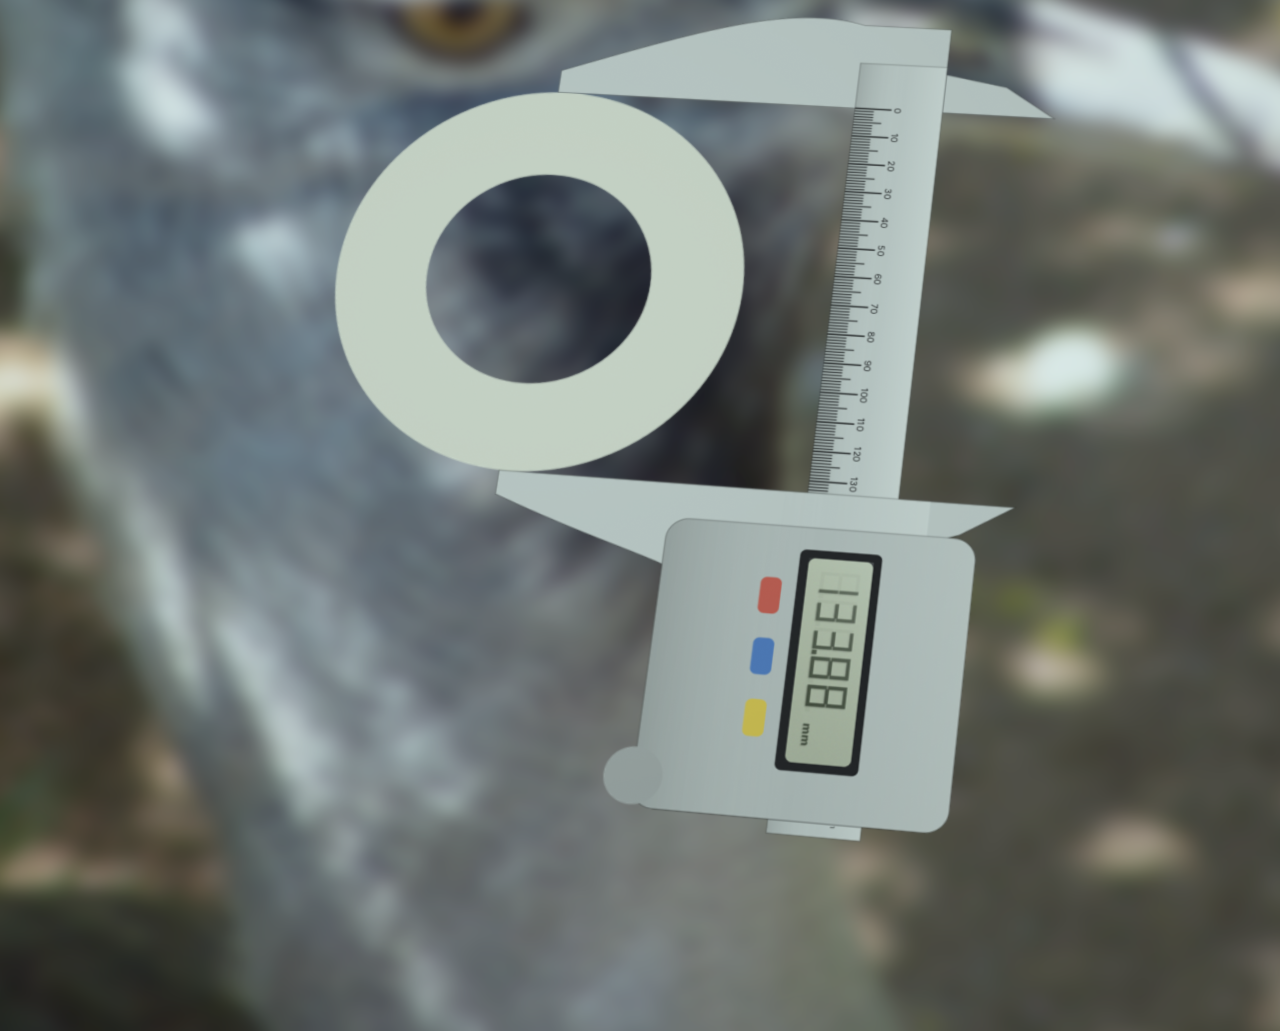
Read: 133.88 mm
